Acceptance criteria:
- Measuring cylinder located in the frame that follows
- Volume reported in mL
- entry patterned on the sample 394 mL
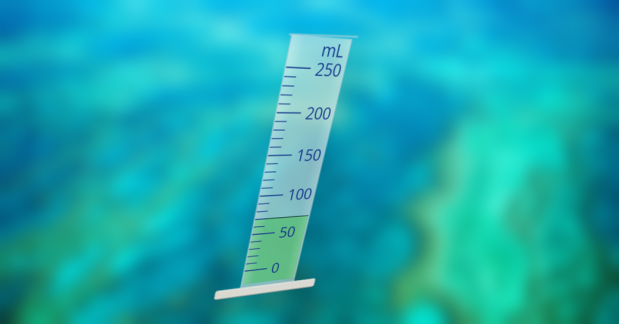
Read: 70 mL
